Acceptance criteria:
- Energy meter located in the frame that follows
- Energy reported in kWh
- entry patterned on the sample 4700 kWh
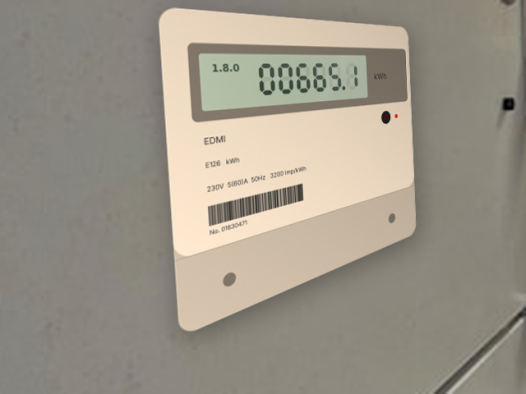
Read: 665.1 kWh
